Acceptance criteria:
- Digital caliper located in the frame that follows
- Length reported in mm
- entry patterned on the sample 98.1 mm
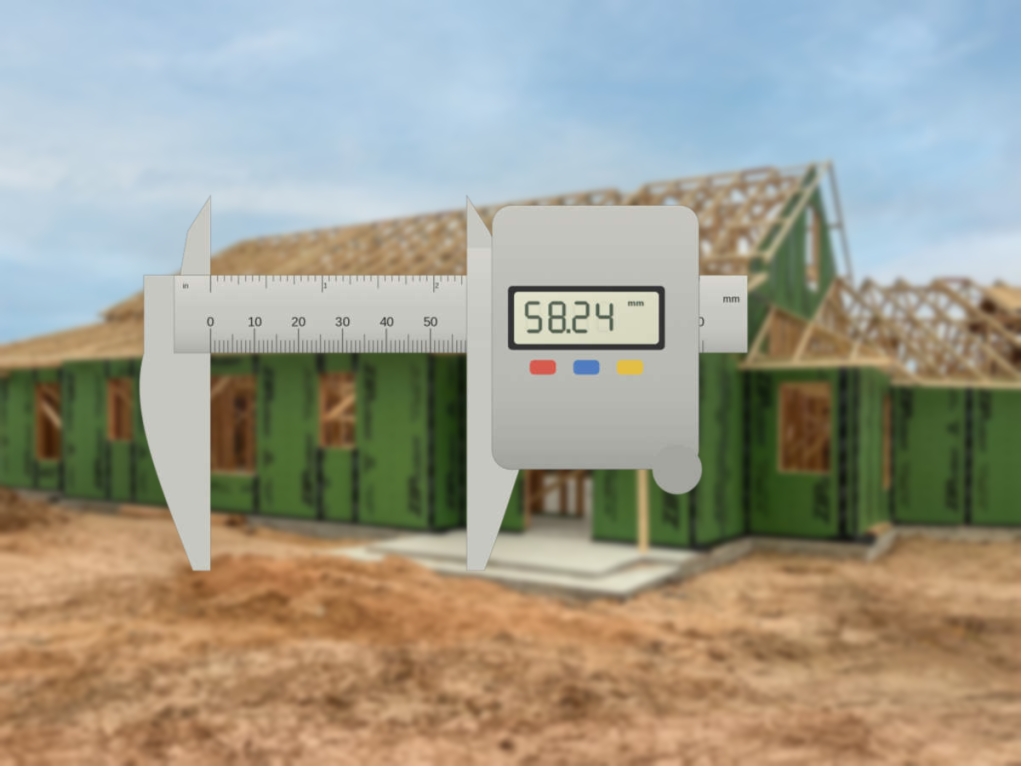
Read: 58.24 mm
